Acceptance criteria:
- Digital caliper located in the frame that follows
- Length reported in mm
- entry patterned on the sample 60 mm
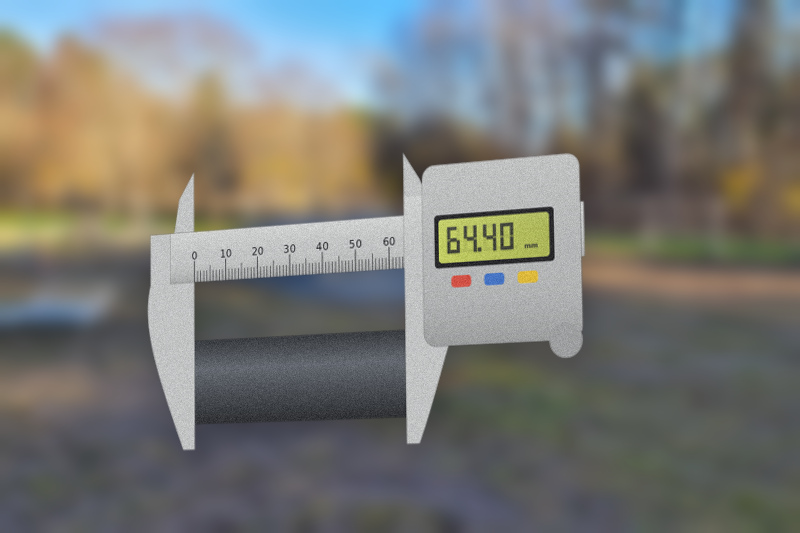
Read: 64.40 mm
